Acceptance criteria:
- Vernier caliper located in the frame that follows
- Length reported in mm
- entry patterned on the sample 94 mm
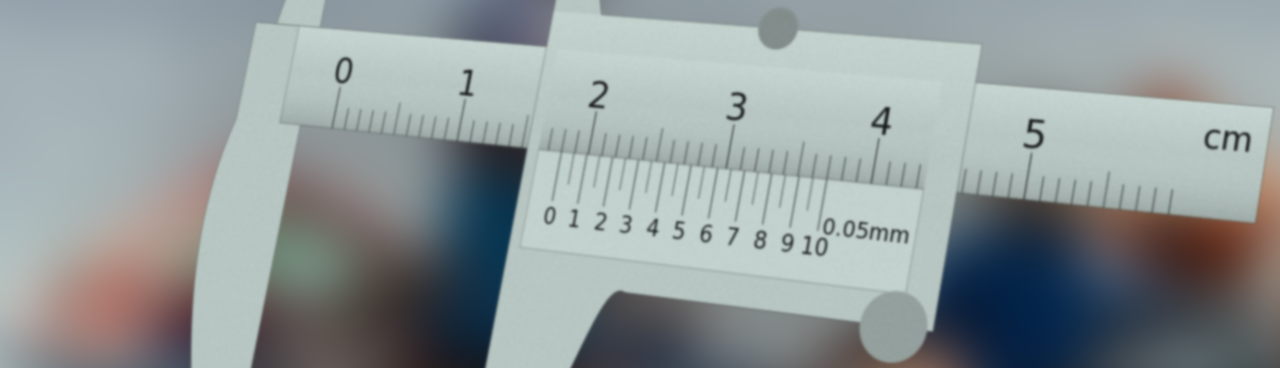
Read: 18.0 mm
